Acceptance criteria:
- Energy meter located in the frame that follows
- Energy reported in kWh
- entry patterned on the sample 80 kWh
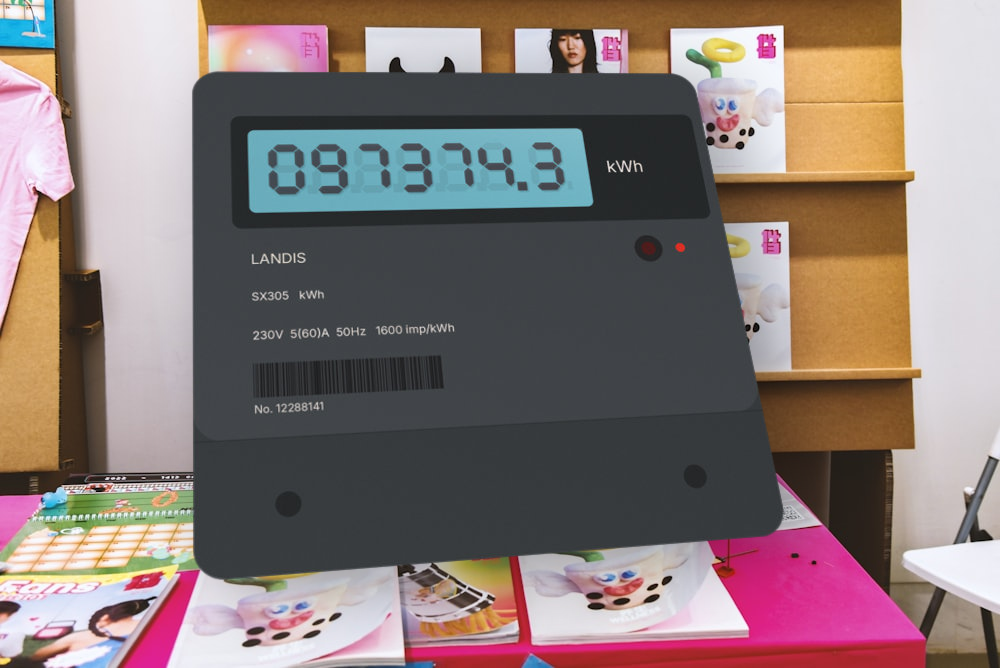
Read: 97374.3 kWh
